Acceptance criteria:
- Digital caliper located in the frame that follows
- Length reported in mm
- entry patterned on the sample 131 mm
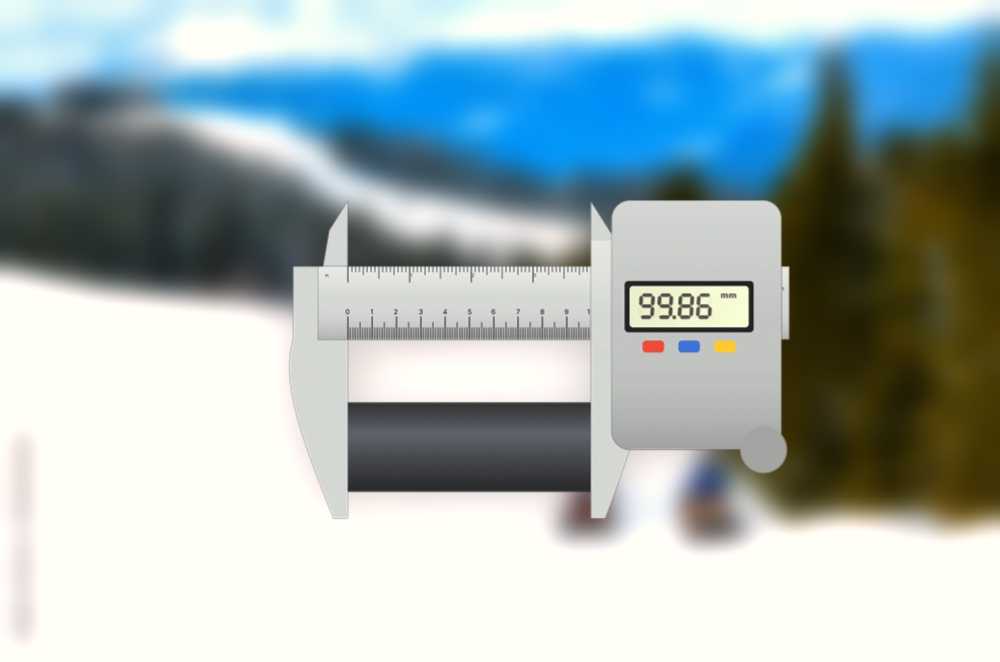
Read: 99.86 mm
